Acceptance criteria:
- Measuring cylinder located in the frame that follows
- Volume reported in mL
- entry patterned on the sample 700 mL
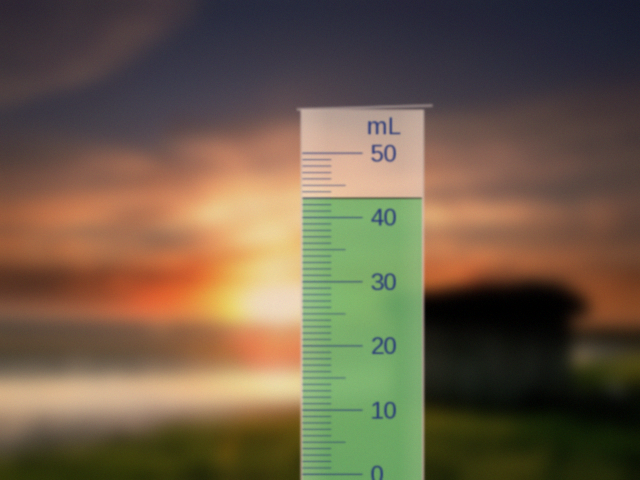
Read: 43 mL
